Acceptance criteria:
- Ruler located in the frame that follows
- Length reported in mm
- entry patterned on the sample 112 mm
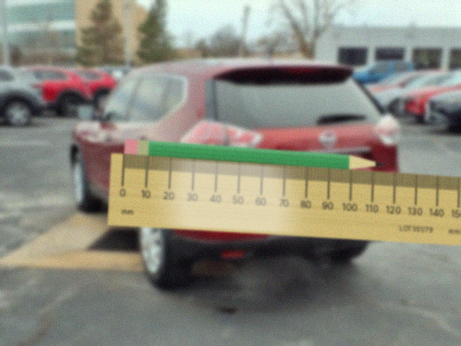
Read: 115 mm
